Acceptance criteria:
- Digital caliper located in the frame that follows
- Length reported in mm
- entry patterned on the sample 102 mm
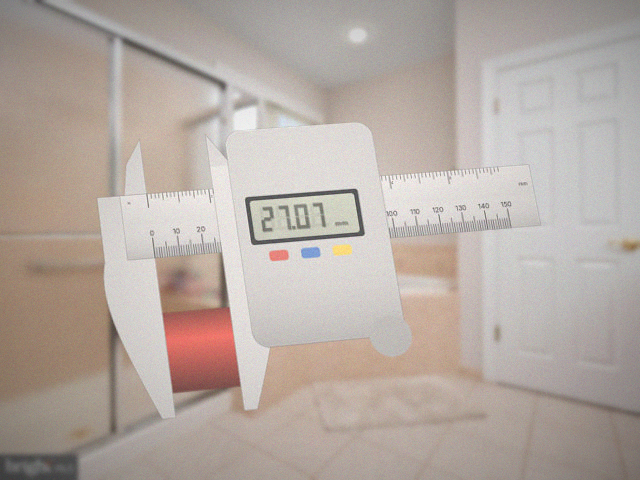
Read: 27.07 mm
